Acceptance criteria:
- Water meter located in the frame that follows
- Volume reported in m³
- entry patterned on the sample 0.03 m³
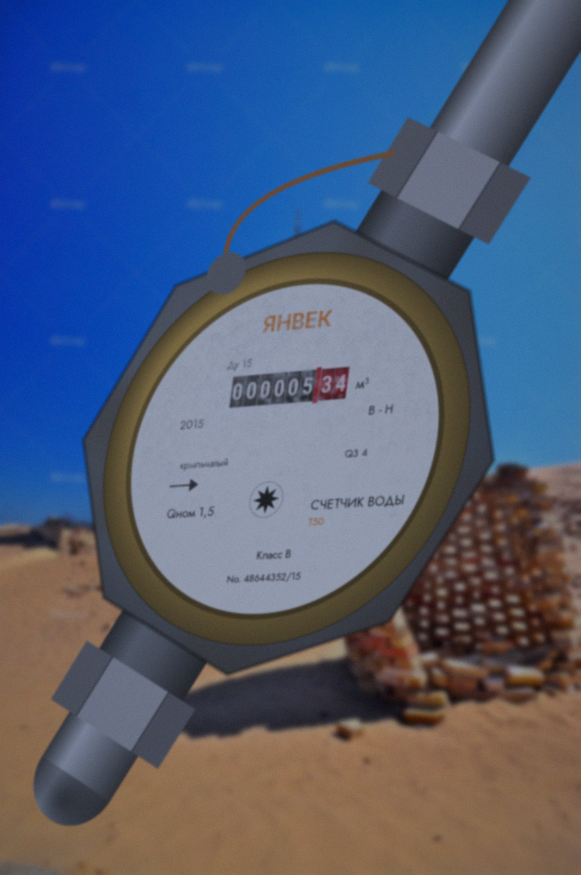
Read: 5.34 m³
